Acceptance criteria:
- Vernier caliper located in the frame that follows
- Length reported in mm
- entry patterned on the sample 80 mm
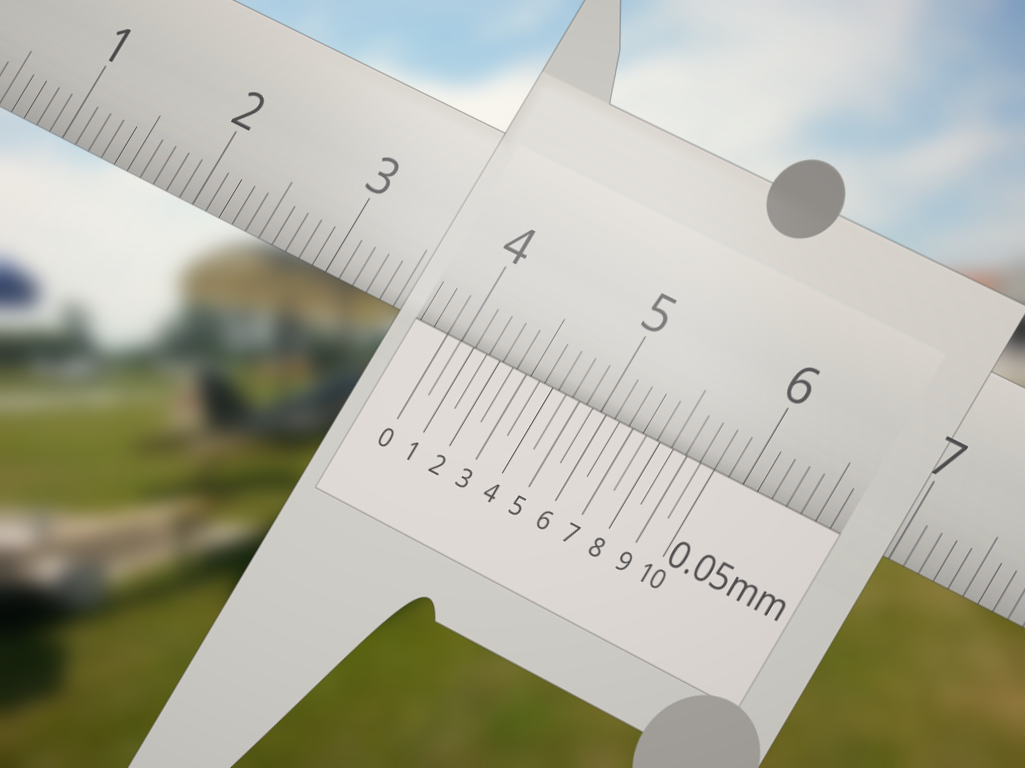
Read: 39.0 mm
